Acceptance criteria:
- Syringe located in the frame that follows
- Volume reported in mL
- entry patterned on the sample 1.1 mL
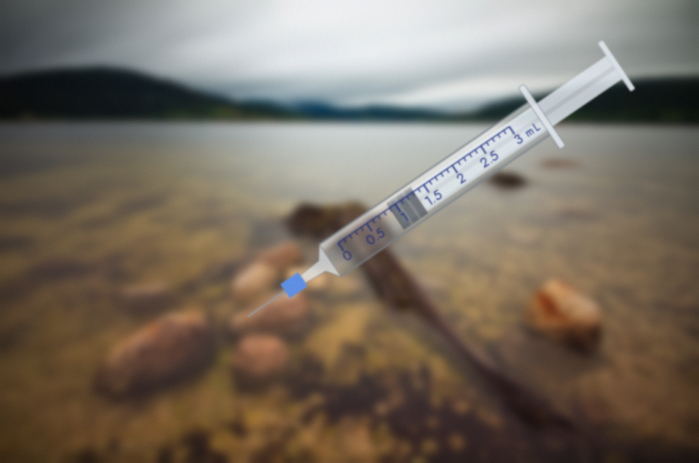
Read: 0.9 mL
